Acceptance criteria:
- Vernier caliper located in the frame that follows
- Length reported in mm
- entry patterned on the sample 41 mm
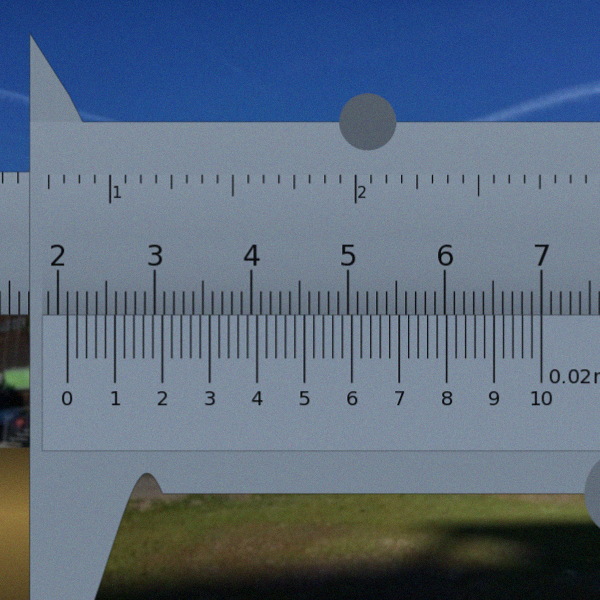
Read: 21.0 mm
